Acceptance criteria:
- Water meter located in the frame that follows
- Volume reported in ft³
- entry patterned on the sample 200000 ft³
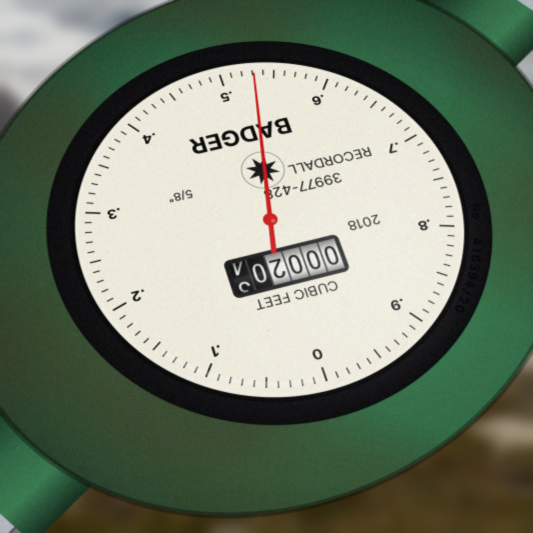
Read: 203.53 ft³
